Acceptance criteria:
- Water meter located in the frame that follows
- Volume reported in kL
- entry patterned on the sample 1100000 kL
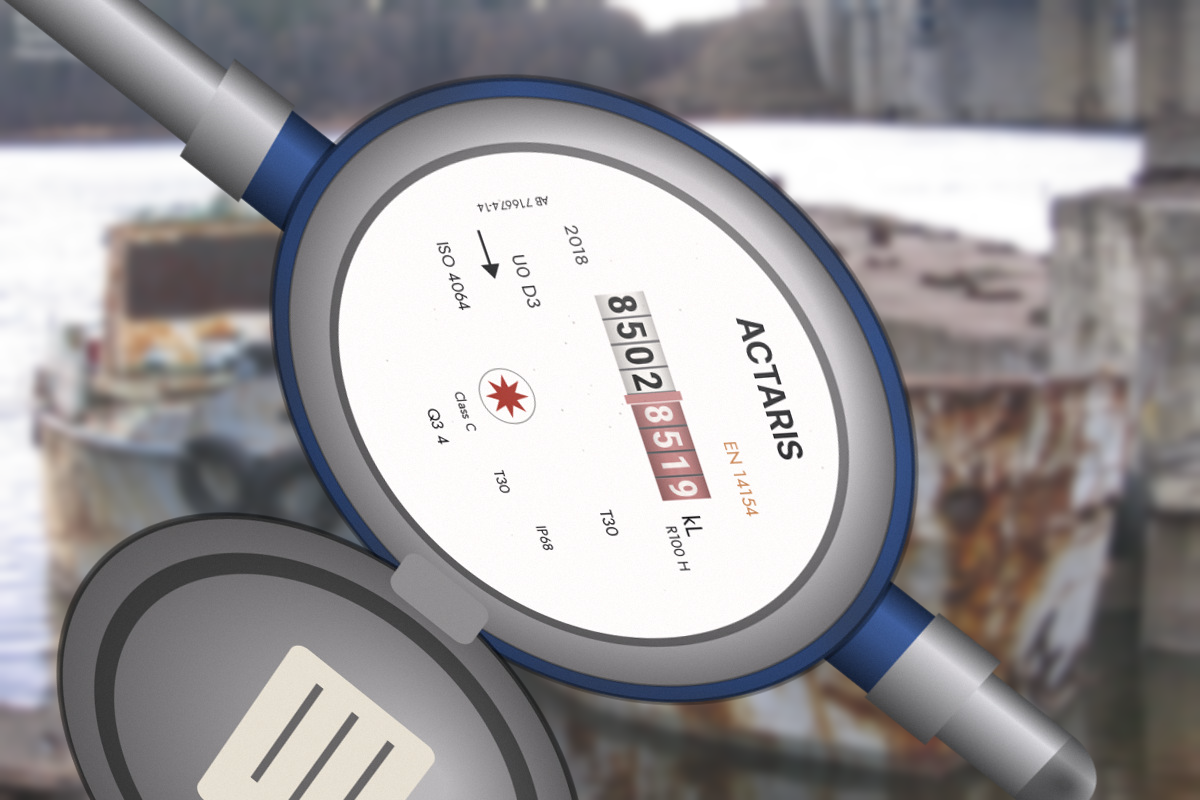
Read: 8502.8519 kL
